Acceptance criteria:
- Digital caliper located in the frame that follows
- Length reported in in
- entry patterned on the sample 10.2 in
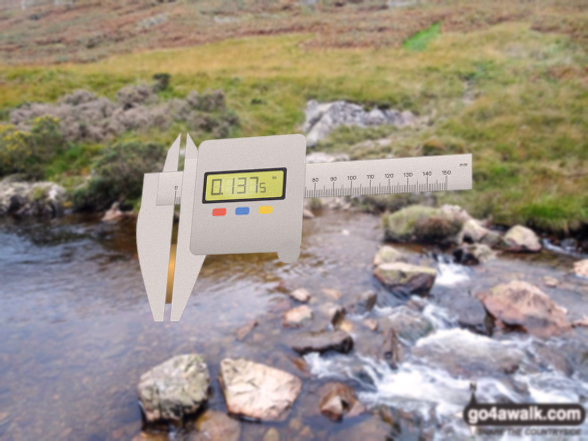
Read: 0.1375 in
